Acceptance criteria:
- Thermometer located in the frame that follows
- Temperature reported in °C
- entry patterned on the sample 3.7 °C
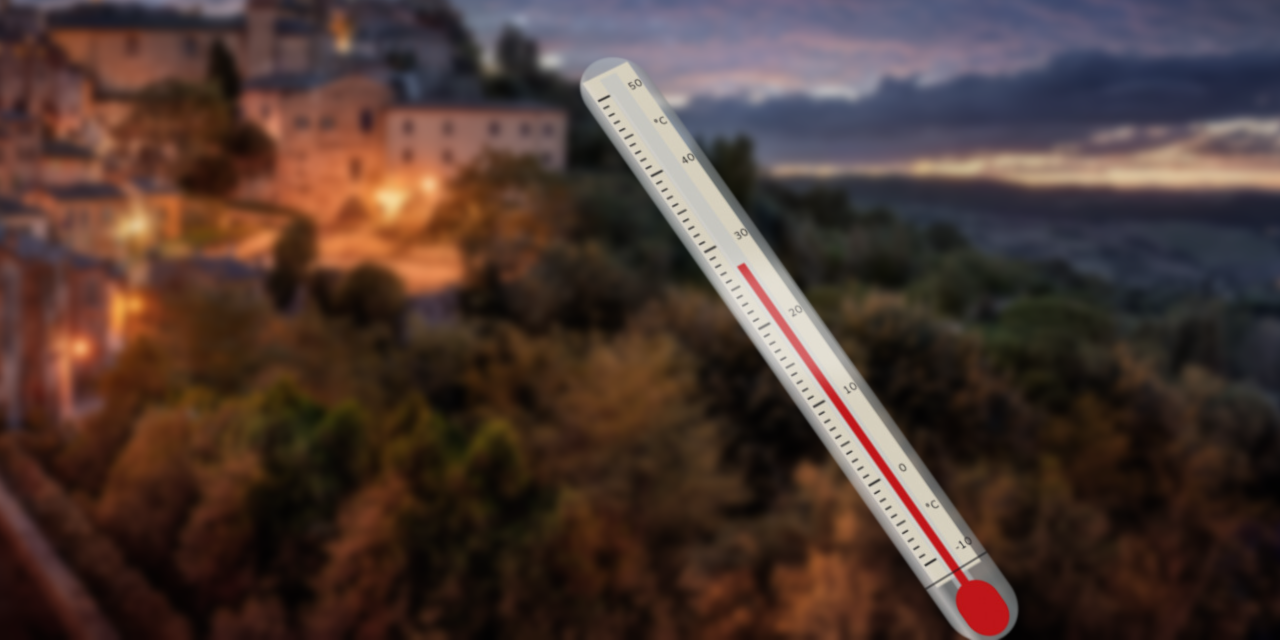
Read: 27 °C
